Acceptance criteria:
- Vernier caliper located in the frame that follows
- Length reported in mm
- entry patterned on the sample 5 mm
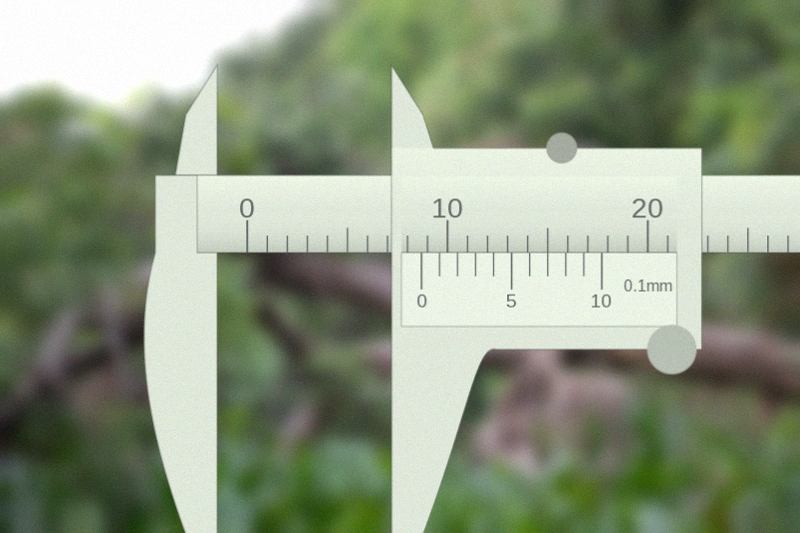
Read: 8.7 mm
